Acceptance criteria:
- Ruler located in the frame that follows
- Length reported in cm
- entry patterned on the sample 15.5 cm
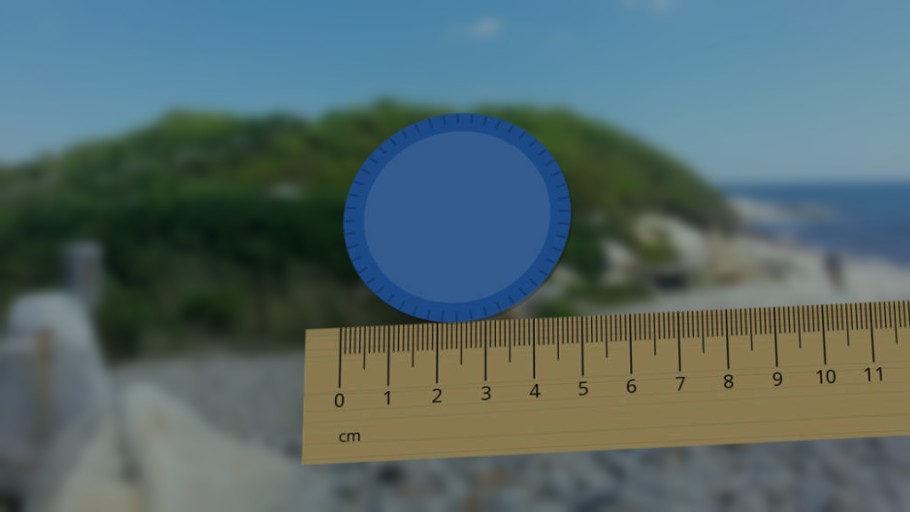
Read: 4.8 cm
